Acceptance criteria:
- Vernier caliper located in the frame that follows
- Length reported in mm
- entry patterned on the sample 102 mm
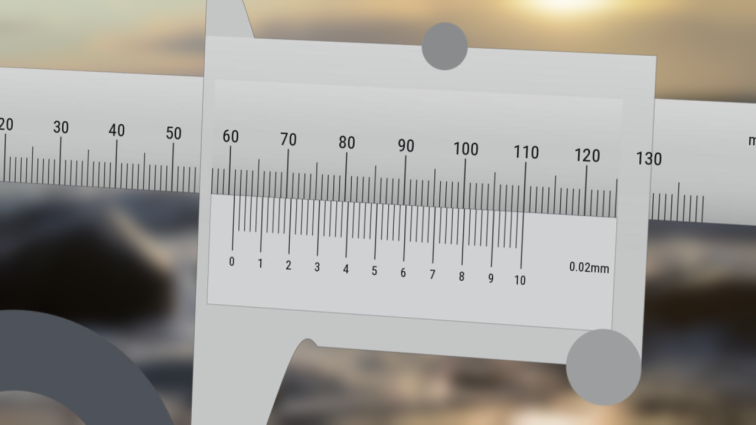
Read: 61.0 mm
